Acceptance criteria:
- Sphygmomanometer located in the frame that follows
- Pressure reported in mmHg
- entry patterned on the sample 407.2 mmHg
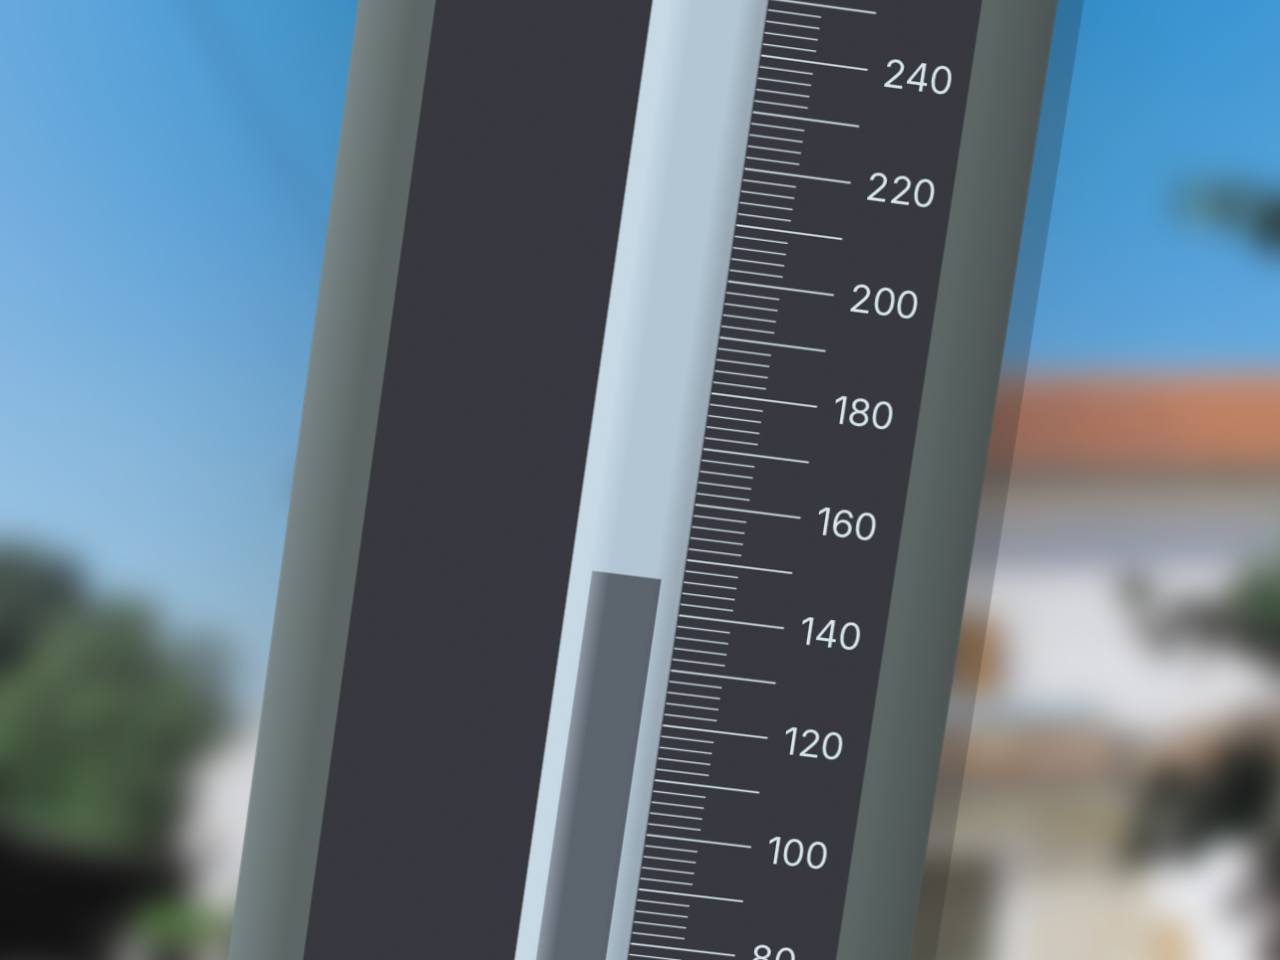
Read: 146 mmHg
